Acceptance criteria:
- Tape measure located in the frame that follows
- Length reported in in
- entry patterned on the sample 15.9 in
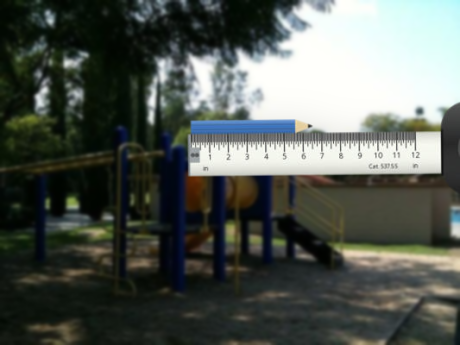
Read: 6.5 in
